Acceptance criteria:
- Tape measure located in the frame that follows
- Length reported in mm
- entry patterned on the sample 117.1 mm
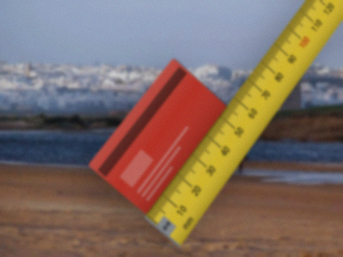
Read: 55 mm
